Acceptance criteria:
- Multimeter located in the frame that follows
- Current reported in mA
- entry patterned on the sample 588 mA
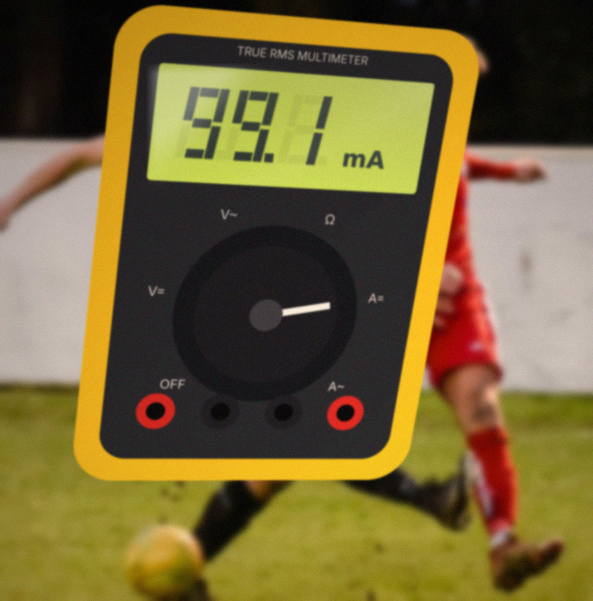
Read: 99.1 mA
